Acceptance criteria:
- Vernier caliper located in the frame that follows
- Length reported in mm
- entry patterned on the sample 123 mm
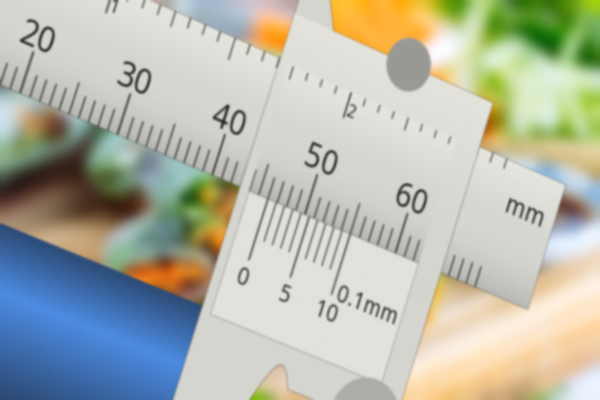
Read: 46.0 mm
